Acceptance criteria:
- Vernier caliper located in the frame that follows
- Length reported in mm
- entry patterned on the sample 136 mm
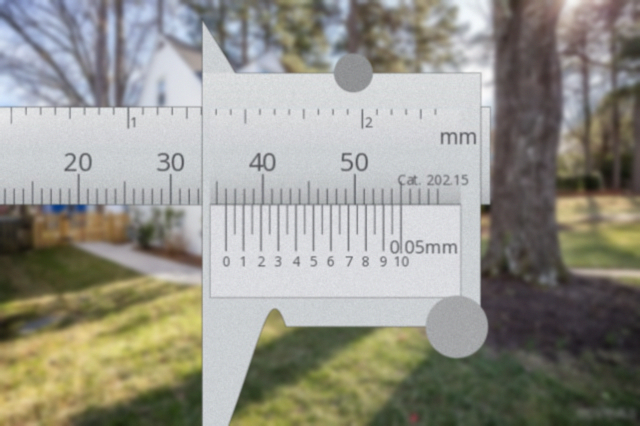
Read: 36.0 mm
